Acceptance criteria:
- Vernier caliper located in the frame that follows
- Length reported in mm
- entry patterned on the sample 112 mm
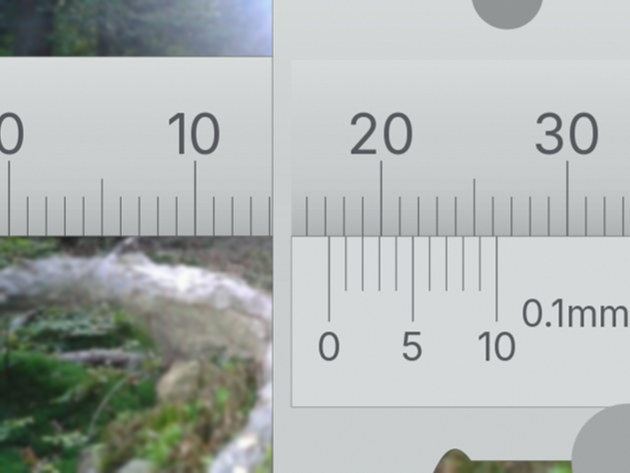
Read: 17.2 mm
